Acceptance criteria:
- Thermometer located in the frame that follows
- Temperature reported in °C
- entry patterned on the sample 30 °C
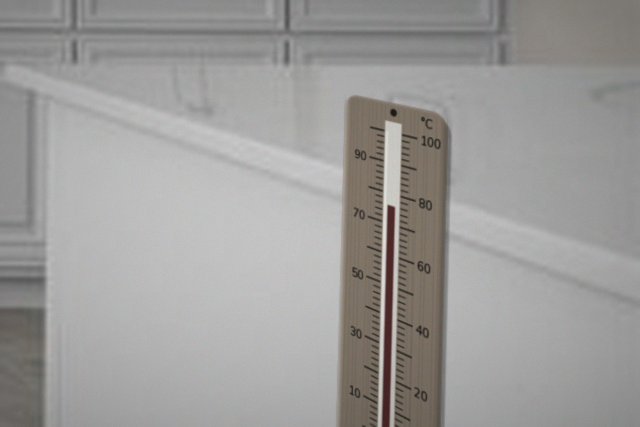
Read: 76 °C
